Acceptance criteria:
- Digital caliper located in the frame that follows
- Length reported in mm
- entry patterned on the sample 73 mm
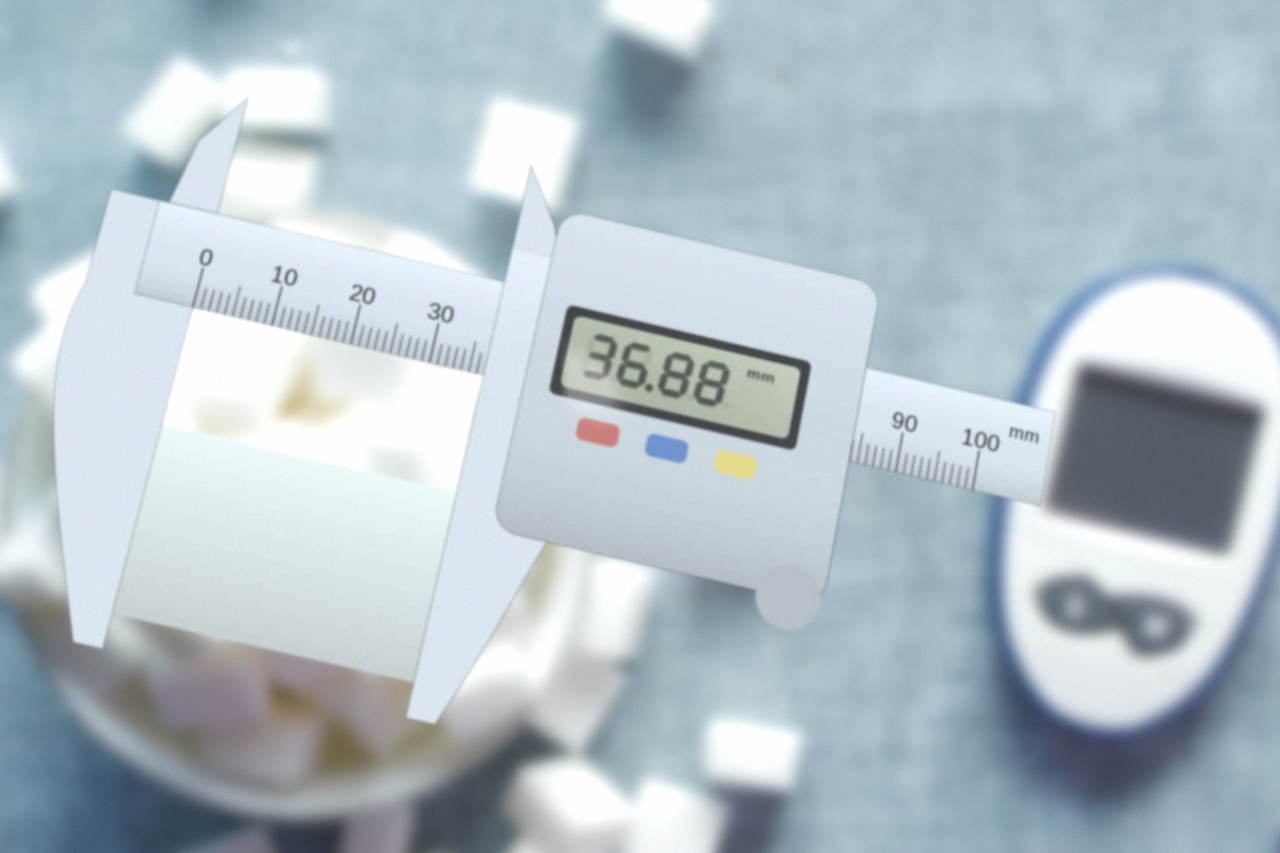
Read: 36.88 mm
